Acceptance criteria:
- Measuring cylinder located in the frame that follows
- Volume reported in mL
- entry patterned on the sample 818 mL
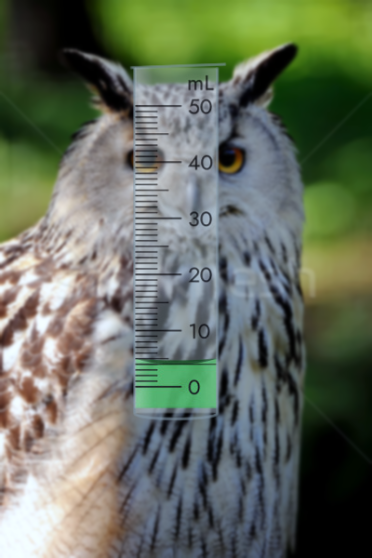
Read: 4 mL
